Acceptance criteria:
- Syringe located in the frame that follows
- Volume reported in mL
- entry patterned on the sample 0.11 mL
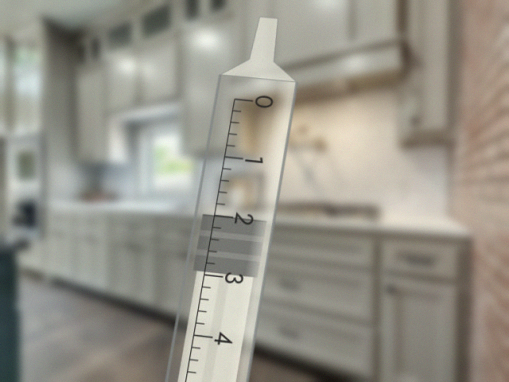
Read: 2 mL
